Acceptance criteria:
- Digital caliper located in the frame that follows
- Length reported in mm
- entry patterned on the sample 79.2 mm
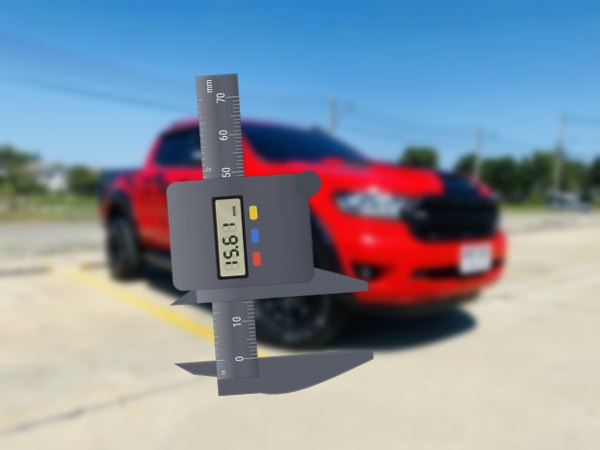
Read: 15.61 mm
